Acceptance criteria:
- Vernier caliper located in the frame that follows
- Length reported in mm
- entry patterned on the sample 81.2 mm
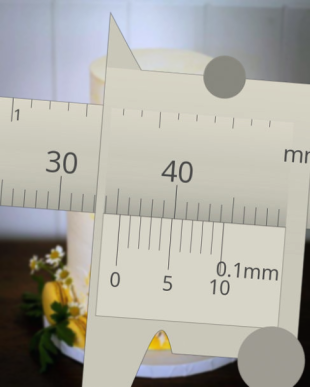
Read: 35.3 mm
